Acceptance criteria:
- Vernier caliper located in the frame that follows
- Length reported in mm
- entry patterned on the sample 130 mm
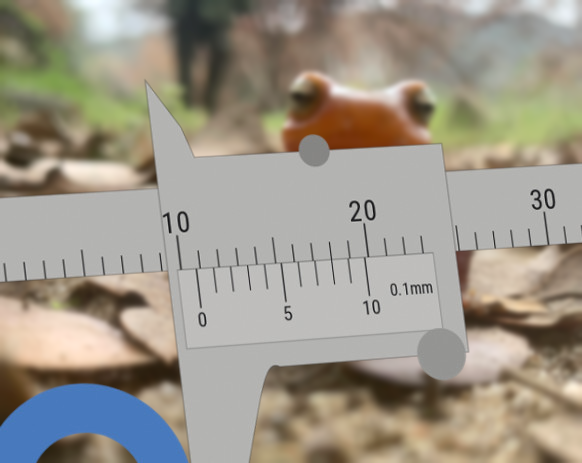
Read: 10.8 mm
